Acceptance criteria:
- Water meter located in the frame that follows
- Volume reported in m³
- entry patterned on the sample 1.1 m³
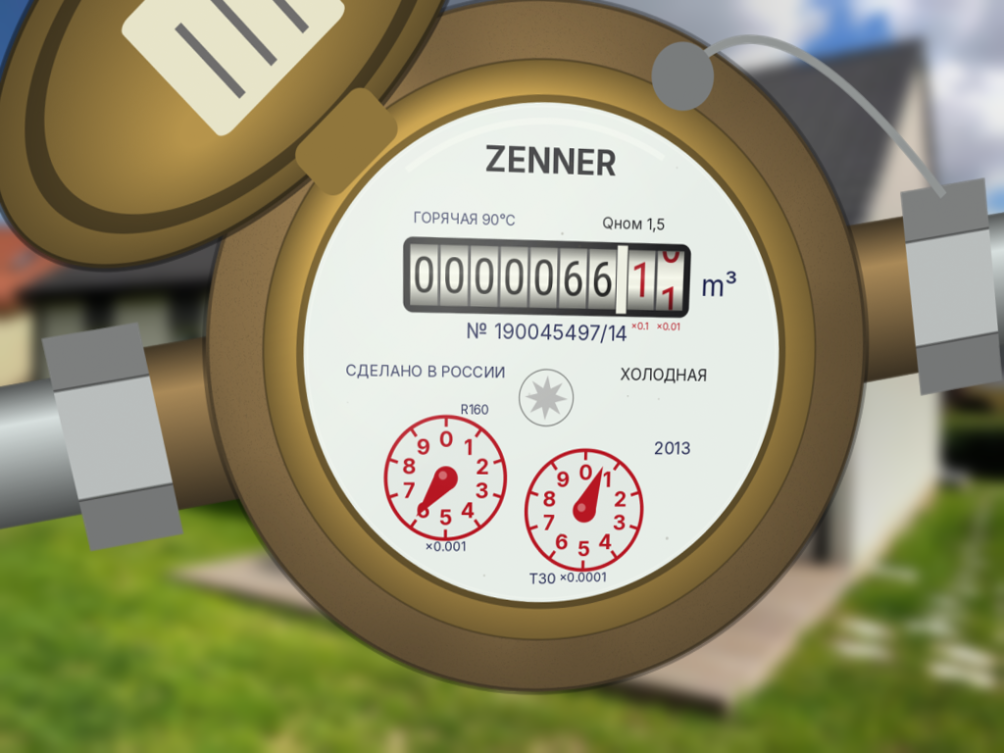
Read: 66.1060 m³
